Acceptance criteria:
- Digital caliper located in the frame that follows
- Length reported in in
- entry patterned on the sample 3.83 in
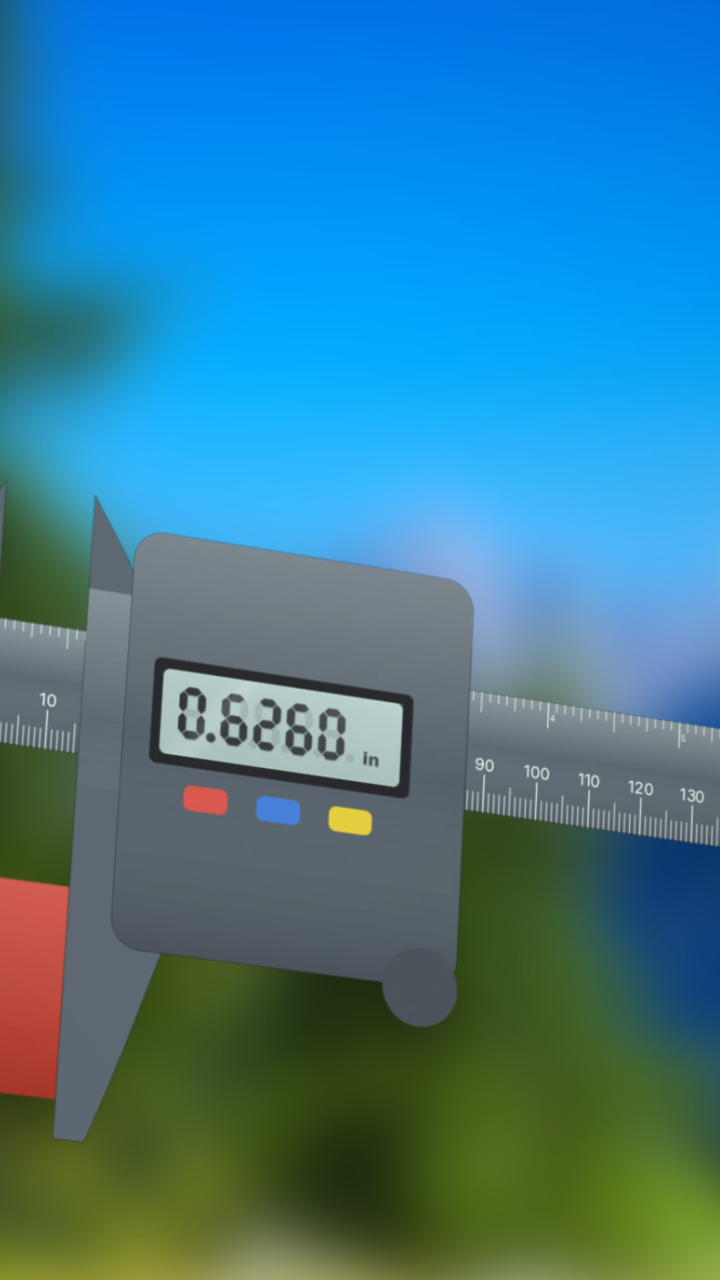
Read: 0.6260 in
